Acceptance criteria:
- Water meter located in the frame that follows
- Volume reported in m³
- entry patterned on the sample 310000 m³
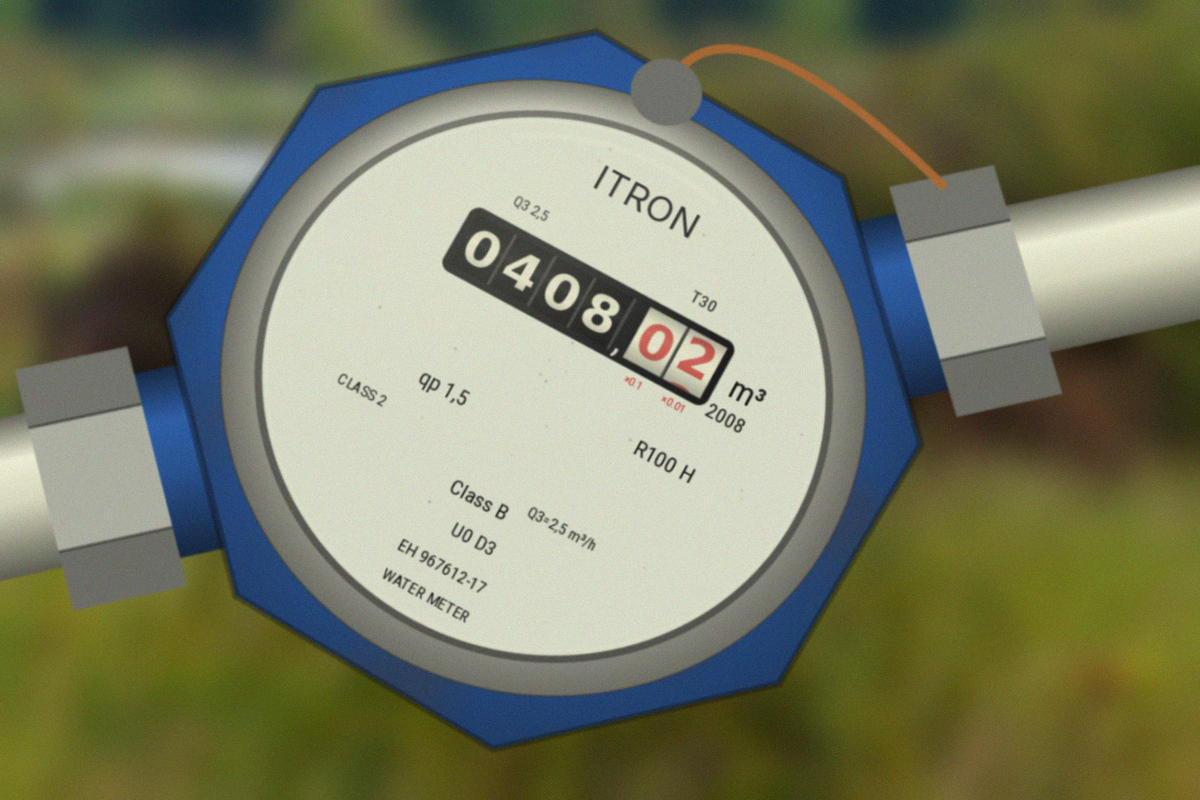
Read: 408.02 m³
